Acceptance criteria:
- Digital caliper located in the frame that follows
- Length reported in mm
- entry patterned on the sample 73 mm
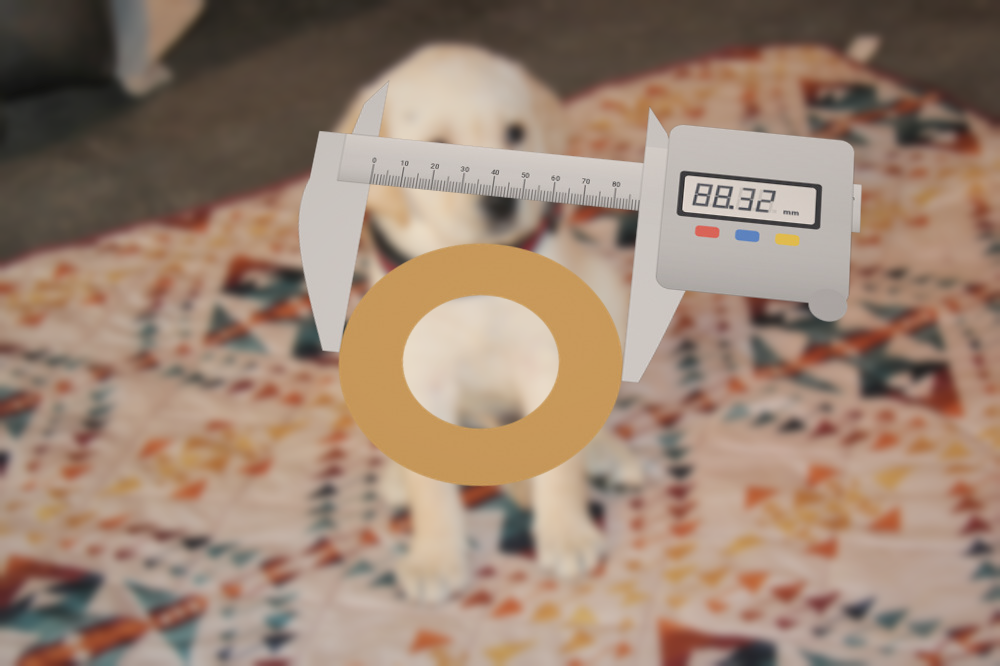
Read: 88.32 mm
